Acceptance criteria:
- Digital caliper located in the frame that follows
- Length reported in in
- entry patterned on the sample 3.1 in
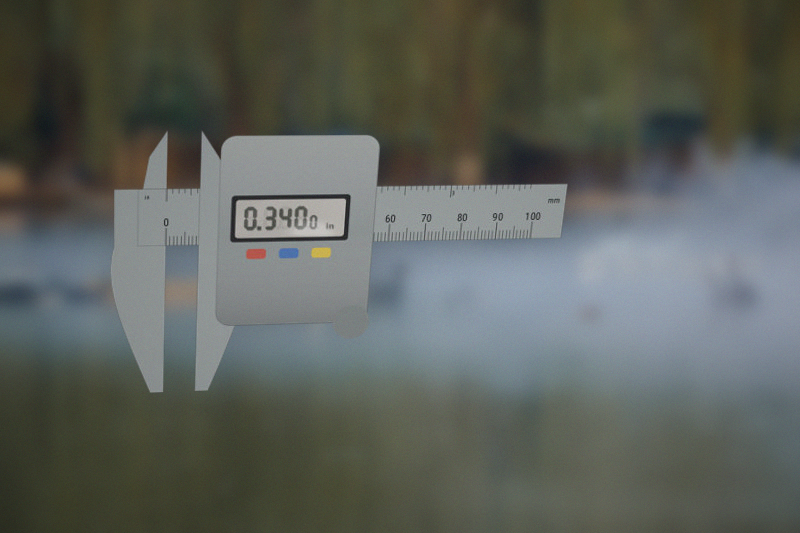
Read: 0.3400 in
